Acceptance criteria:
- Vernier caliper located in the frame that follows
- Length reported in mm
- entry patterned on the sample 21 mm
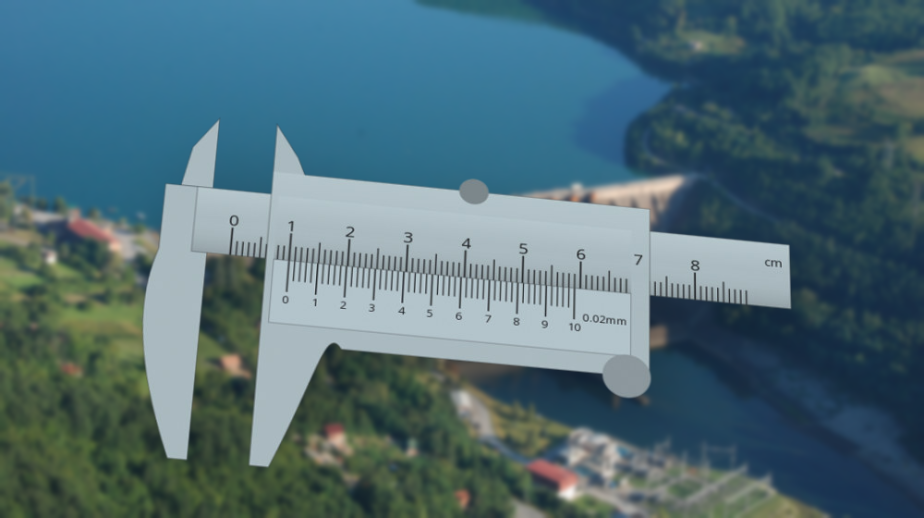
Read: 10.0 mm
